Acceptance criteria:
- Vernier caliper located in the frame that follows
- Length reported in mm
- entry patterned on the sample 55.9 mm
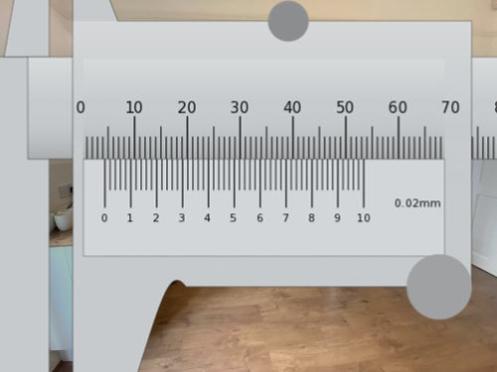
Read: 4.4 mm
